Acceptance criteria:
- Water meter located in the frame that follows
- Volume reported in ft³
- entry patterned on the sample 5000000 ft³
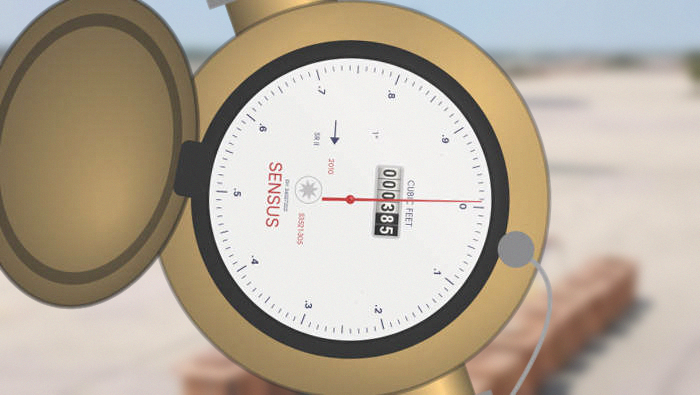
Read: 384.99 ft³
